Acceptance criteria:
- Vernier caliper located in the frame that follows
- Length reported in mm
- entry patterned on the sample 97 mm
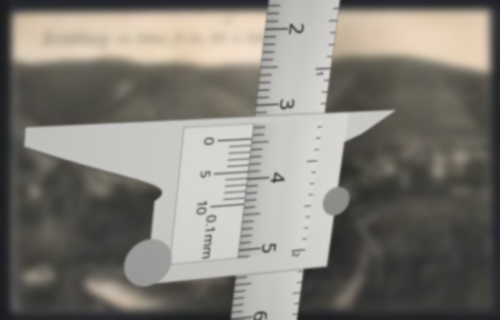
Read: 34.5 mm
